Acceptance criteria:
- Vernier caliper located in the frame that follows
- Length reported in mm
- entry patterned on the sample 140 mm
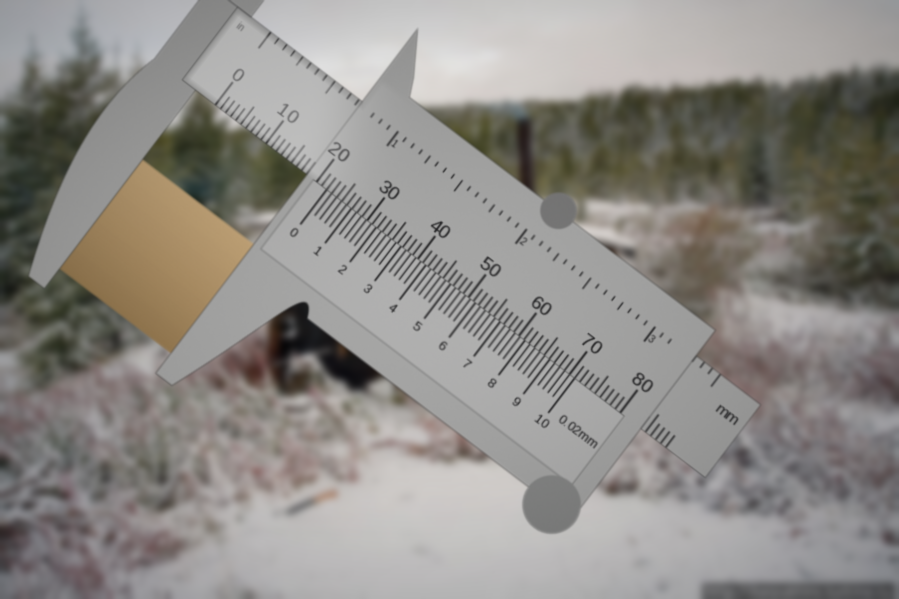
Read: 22.0 mm
